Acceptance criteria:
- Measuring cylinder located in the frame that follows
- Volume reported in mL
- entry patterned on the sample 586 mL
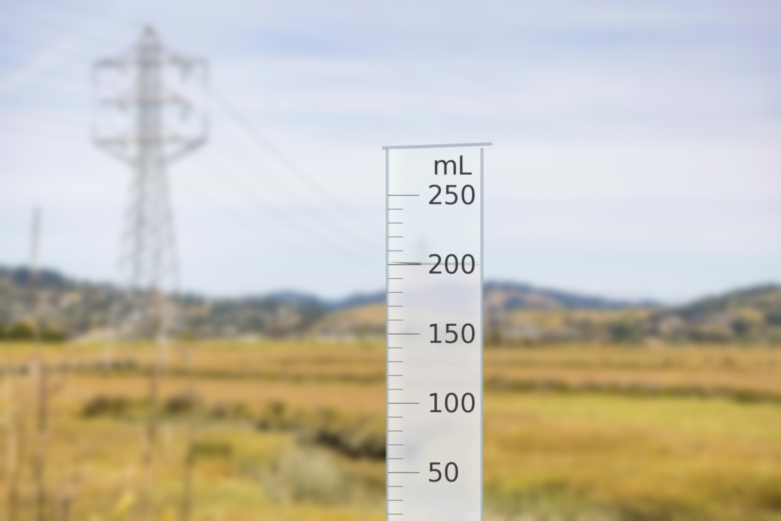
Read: 200 mL
